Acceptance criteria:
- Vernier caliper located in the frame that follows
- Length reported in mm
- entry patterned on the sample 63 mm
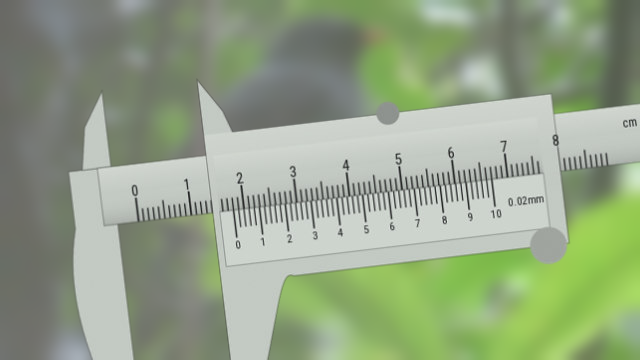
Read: 18.0 mm
